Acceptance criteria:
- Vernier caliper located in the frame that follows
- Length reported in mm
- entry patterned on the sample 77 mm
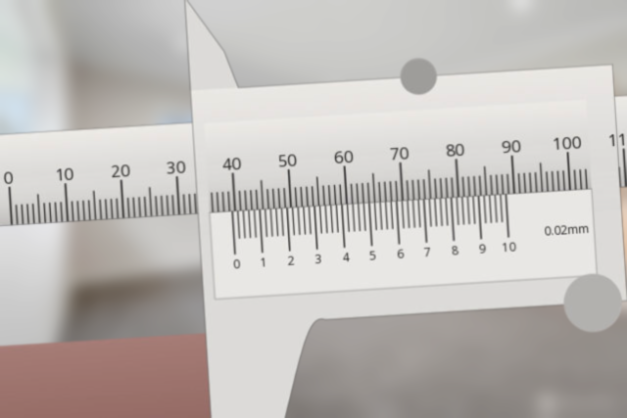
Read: 39.5 mm
